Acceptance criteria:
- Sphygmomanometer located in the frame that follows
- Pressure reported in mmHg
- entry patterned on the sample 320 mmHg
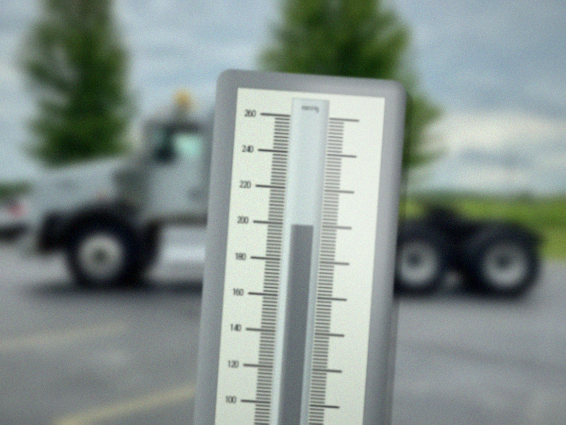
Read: 200 mmHg
